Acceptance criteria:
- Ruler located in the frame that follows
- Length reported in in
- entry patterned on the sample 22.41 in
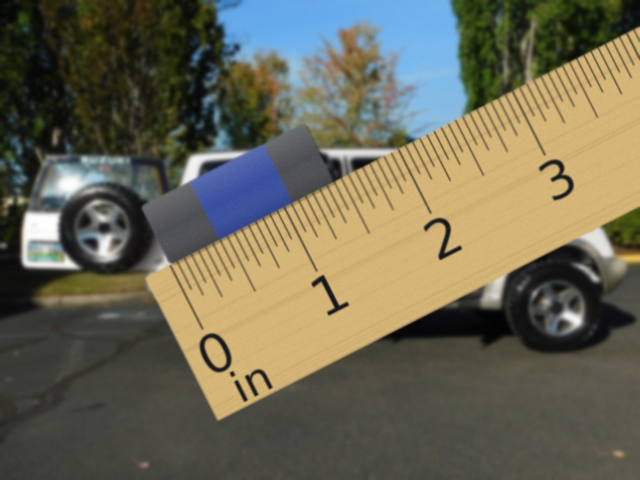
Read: 1.4375 in
